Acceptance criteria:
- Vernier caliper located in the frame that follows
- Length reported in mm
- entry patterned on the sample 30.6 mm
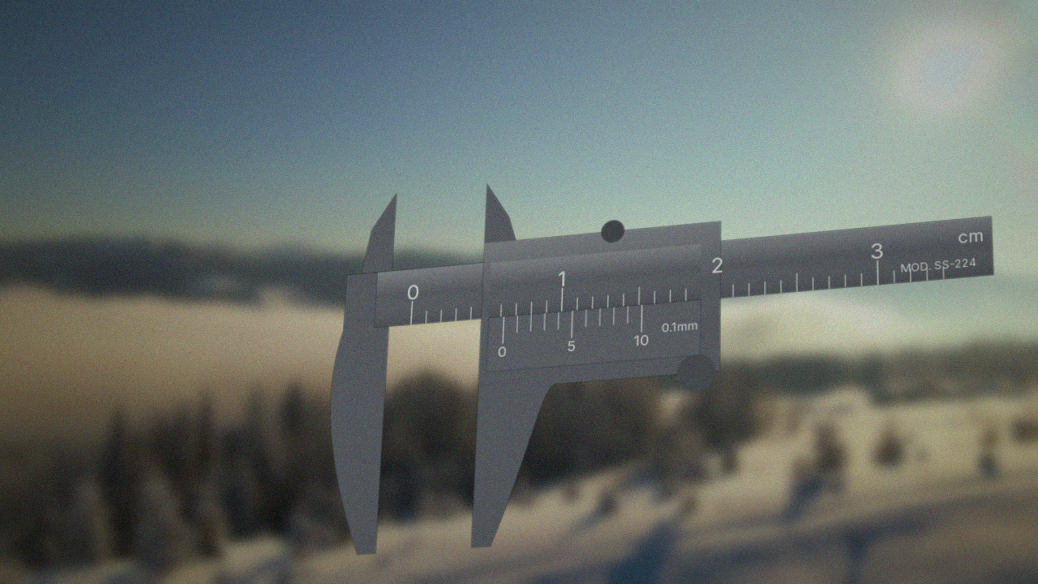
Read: 6.2 mm
